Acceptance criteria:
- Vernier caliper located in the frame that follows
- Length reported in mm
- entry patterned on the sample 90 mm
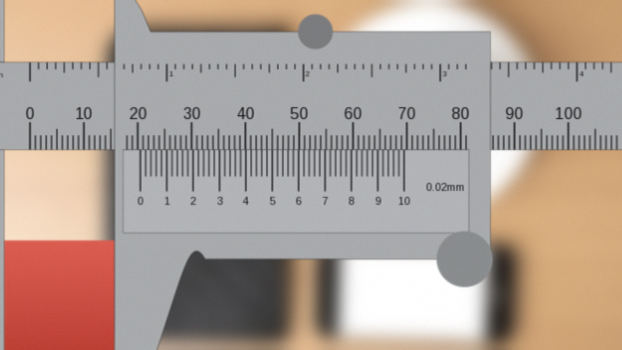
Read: 20.5 mm
